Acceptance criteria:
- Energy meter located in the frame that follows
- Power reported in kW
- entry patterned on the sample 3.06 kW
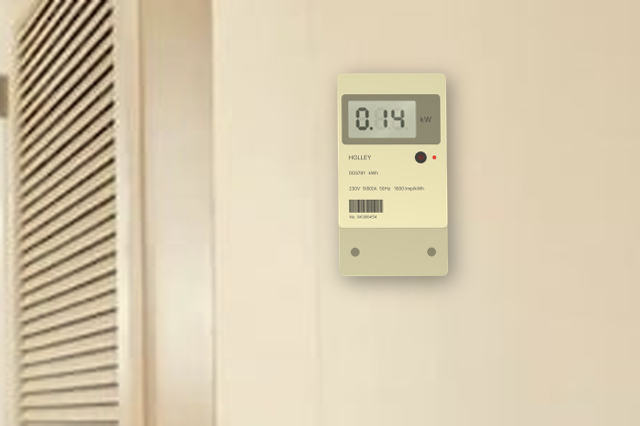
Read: 0.14 kW
